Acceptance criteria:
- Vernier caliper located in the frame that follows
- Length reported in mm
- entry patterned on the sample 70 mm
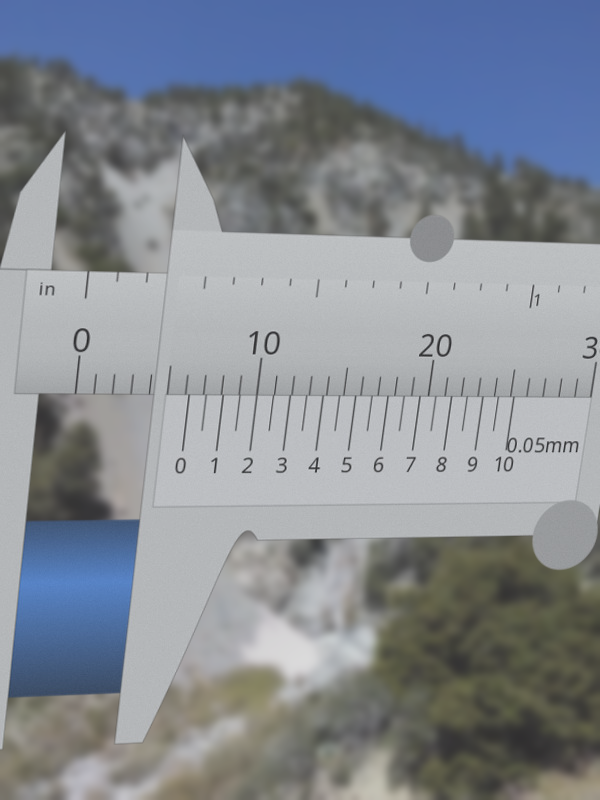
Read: 6.2 mm
